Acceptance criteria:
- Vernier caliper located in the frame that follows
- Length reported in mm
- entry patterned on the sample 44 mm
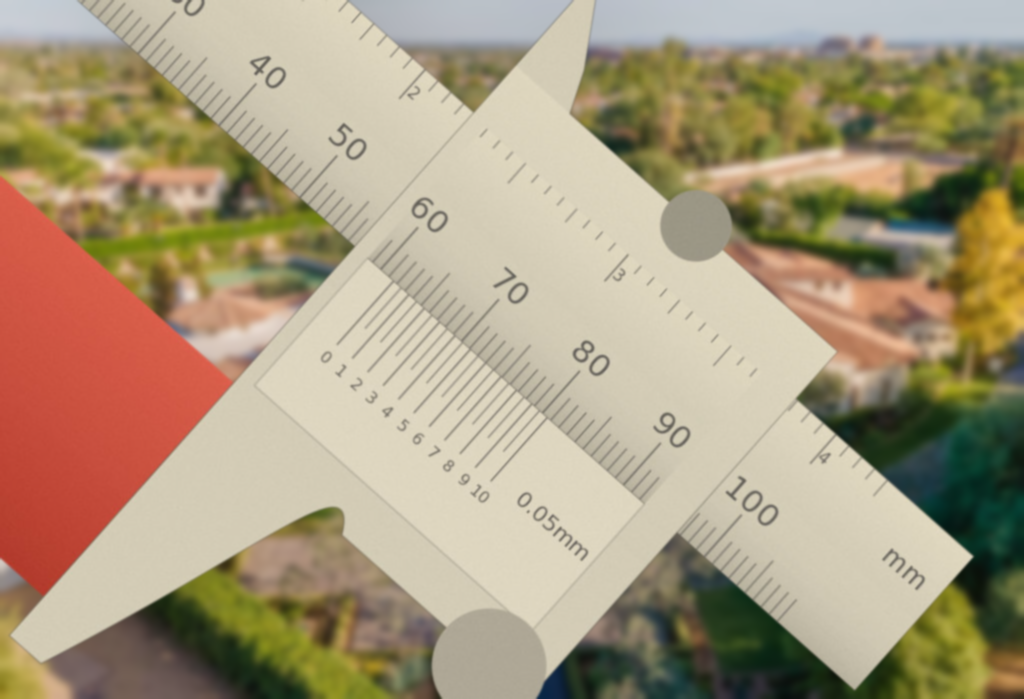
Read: 61.6 mm
